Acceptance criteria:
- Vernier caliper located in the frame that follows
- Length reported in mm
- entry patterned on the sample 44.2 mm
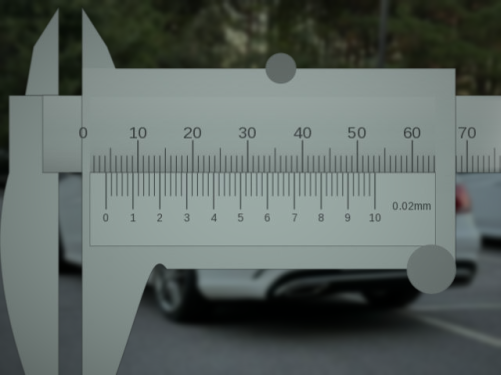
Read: 4.2 mm
